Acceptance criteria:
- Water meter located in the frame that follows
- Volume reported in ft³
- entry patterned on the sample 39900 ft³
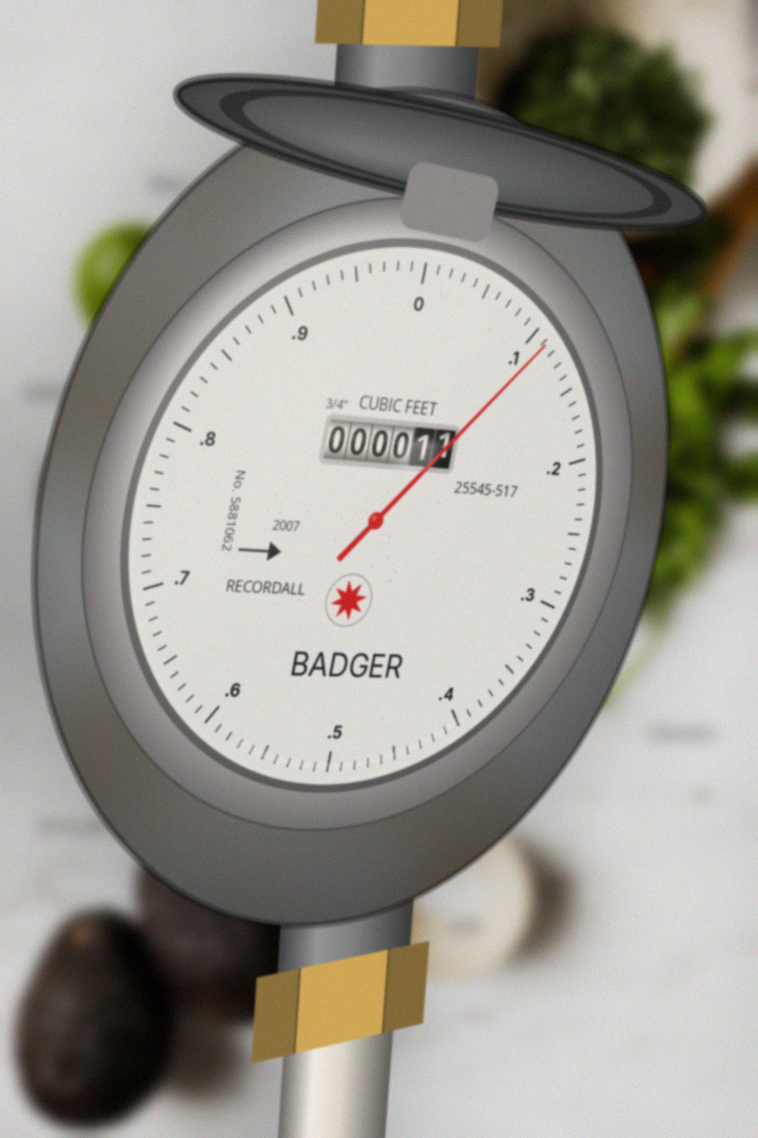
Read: 11.11 ft³
